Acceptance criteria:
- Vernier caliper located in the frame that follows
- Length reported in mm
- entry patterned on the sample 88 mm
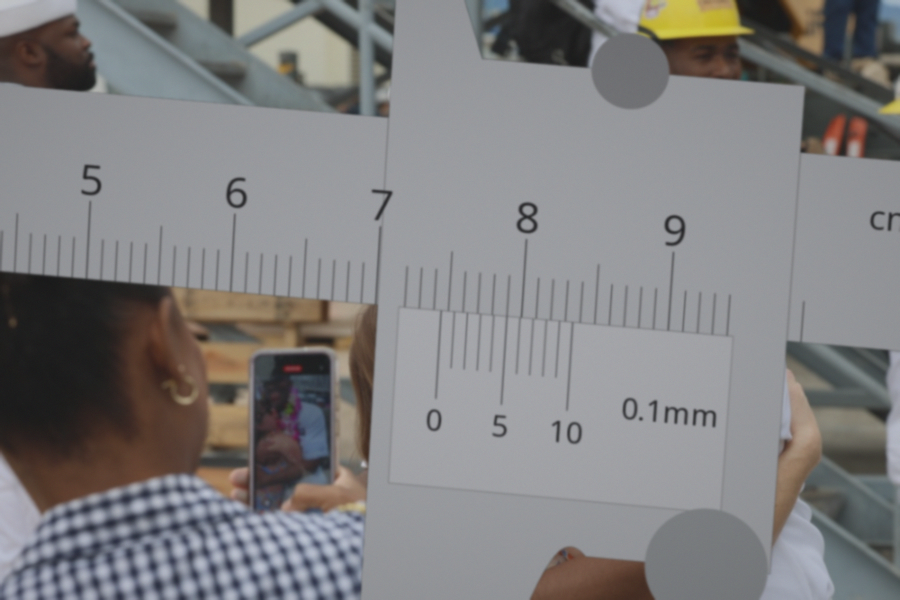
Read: 74.5 mm
